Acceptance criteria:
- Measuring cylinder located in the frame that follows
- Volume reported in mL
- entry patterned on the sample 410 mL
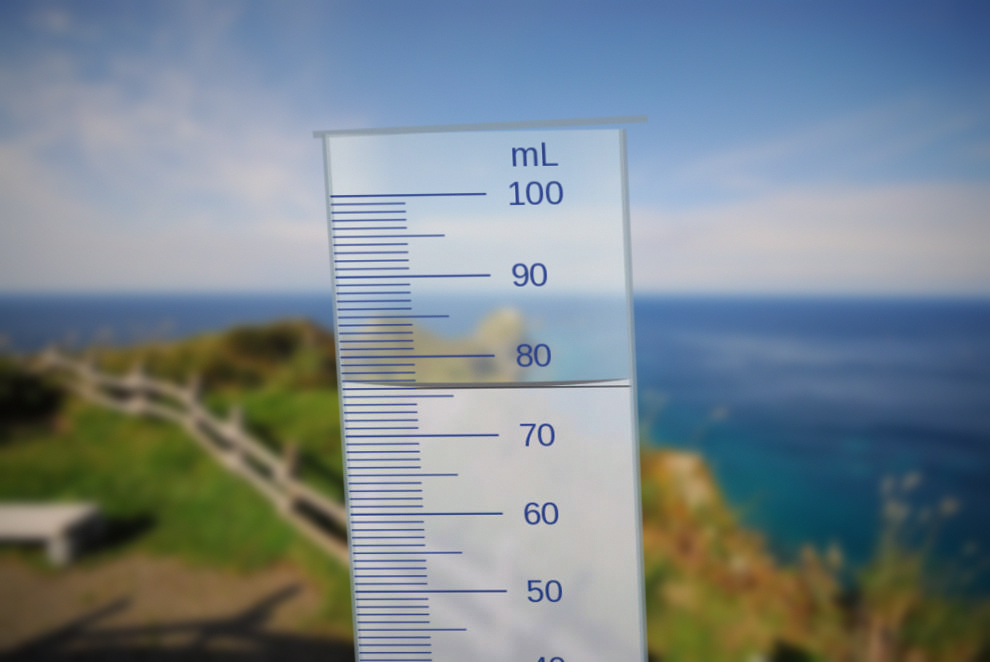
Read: 76 mL
